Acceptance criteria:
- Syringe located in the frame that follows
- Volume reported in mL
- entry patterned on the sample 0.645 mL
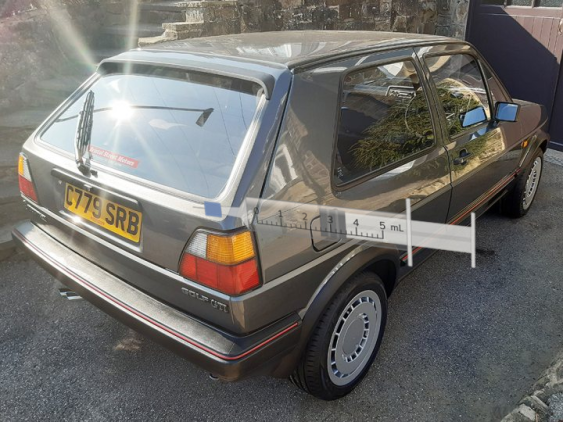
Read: 2.6 mL
